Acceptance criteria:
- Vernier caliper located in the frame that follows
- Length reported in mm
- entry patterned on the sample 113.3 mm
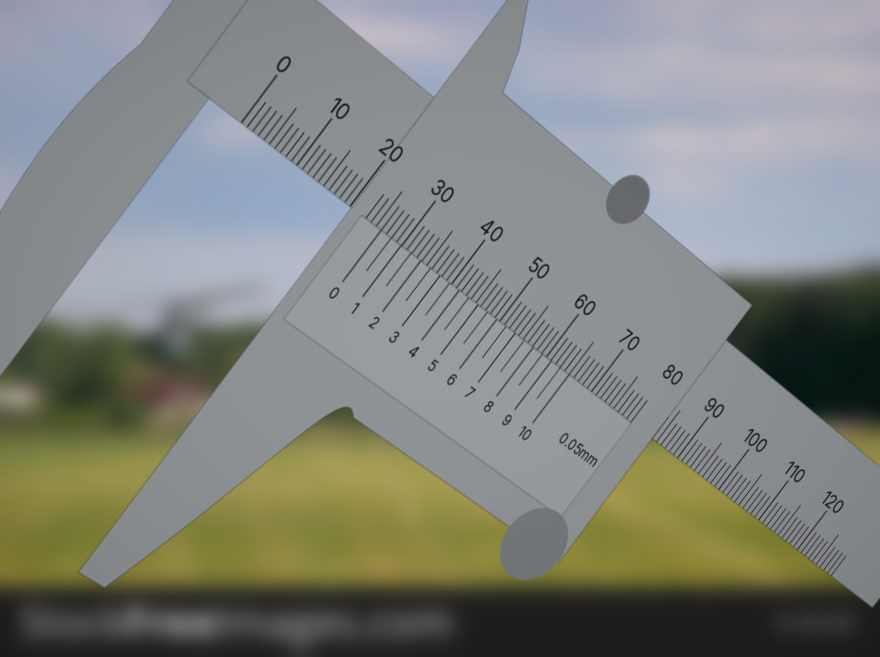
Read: 26.0 mm
